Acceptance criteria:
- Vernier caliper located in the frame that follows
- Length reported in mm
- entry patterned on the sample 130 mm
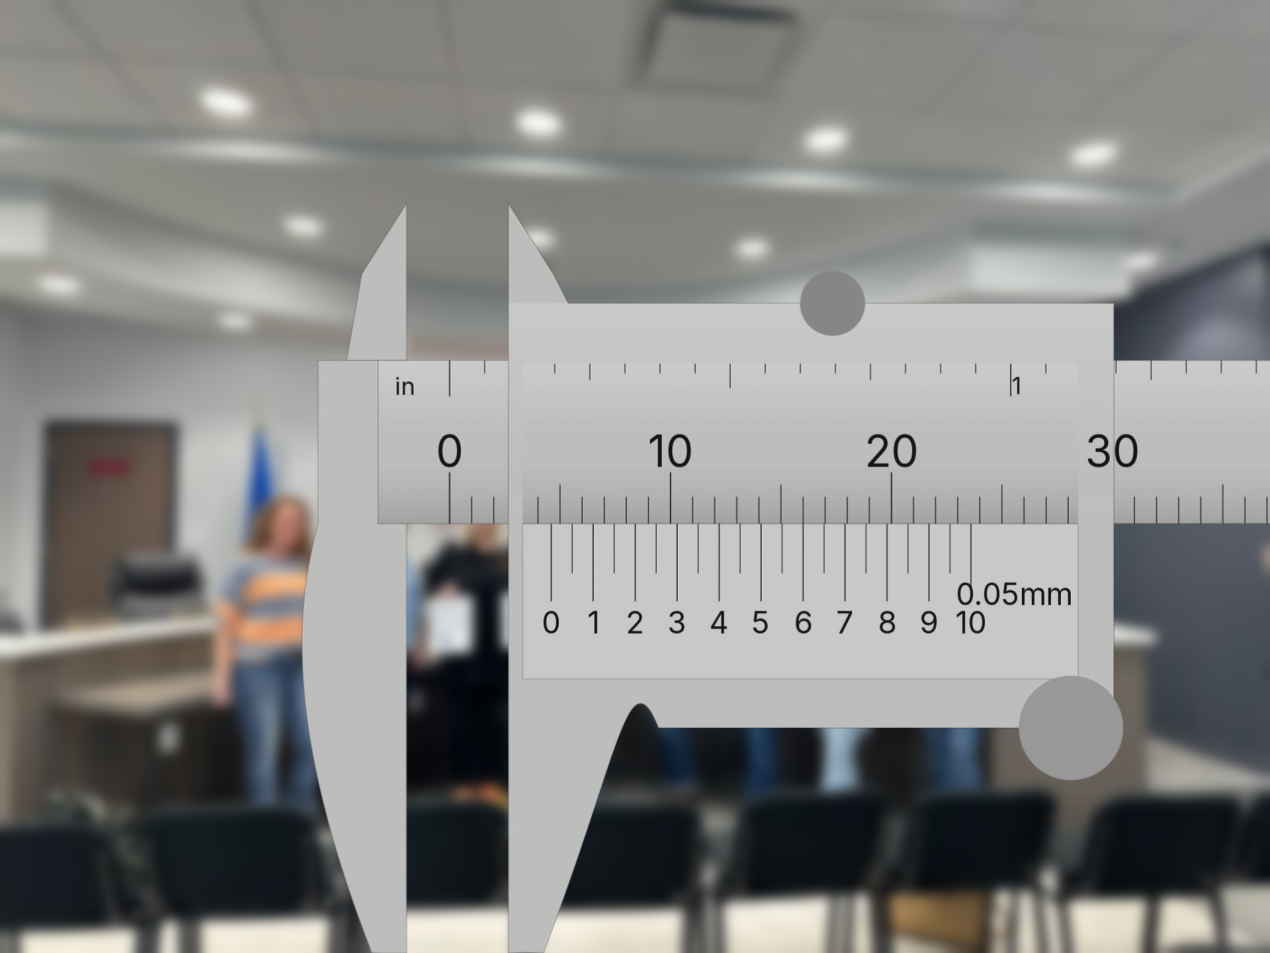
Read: 4.60 mm
